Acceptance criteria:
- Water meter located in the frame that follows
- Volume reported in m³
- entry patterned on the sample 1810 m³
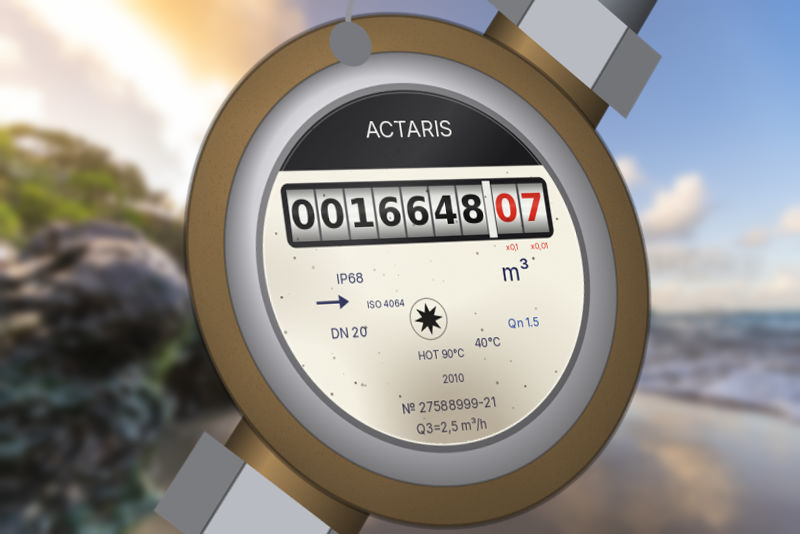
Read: 16648.07 m³
